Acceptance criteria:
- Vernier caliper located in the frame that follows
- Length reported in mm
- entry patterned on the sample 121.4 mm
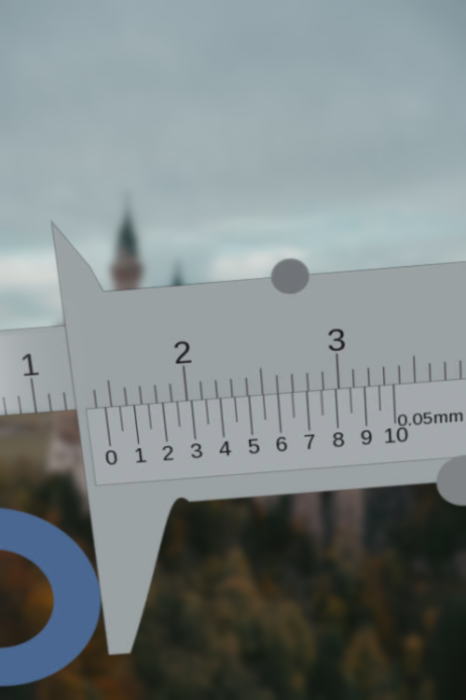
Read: 14.6 mm
